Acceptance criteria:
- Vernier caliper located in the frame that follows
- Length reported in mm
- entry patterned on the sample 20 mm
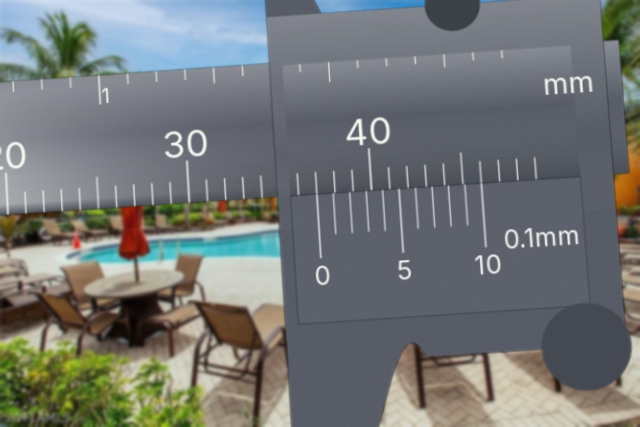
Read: 37.0 mm
